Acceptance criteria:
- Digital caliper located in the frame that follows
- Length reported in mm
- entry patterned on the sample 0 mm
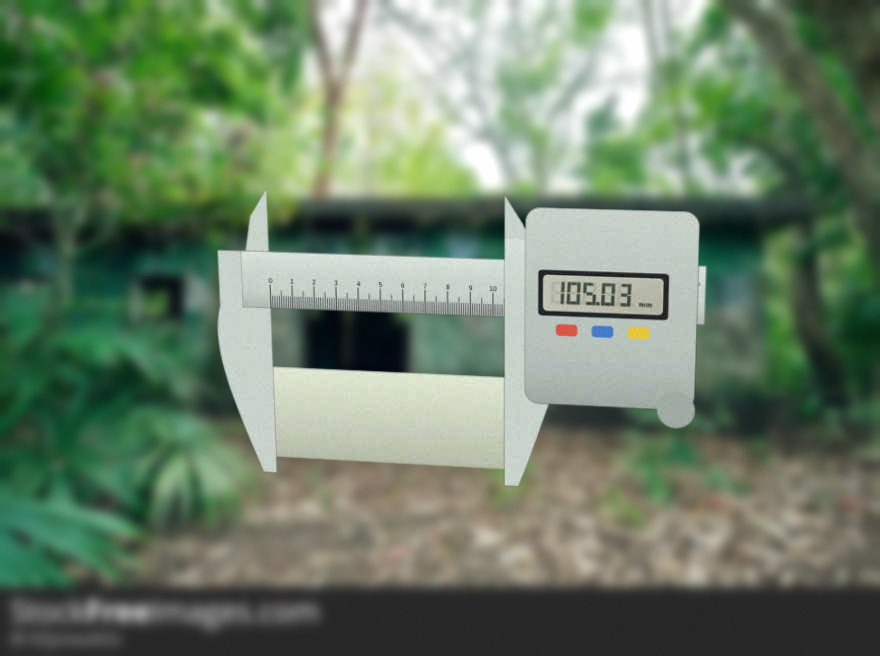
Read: 105.03 mm
